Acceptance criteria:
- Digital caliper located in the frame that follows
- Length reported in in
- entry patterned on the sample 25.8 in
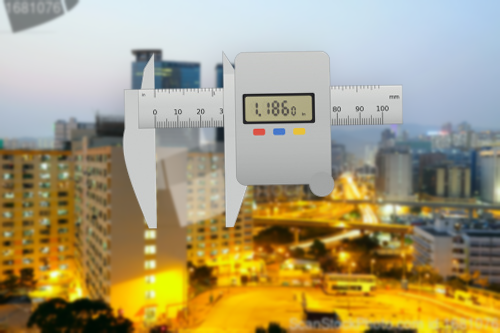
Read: 1.1860 in
